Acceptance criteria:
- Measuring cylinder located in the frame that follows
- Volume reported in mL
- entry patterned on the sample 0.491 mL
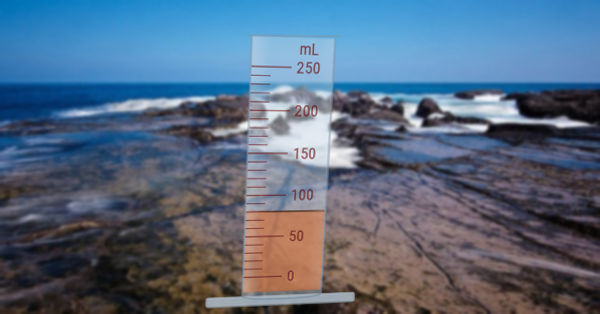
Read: 80 mL
